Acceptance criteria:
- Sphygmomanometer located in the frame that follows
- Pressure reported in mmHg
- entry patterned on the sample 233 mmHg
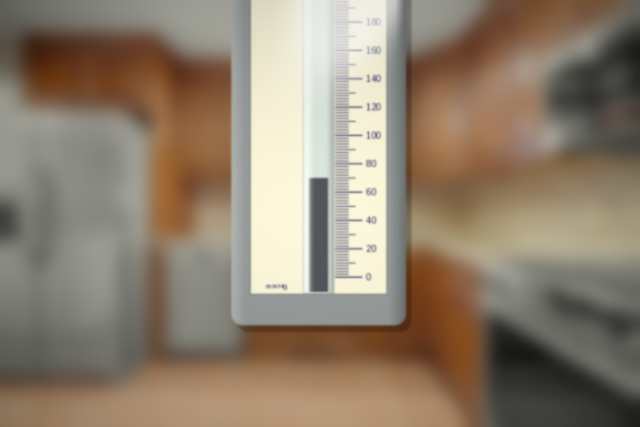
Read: 70 mmHg
